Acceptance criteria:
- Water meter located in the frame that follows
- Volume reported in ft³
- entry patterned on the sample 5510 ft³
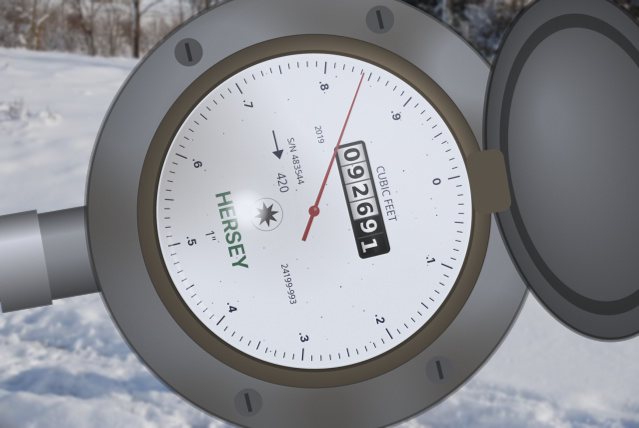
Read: 92690.84 ft³
